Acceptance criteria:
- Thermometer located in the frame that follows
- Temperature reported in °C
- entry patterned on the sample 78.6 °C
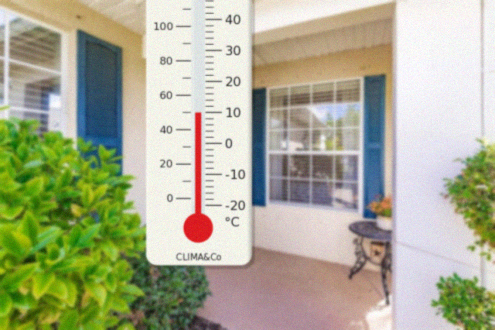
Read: 10 °C
